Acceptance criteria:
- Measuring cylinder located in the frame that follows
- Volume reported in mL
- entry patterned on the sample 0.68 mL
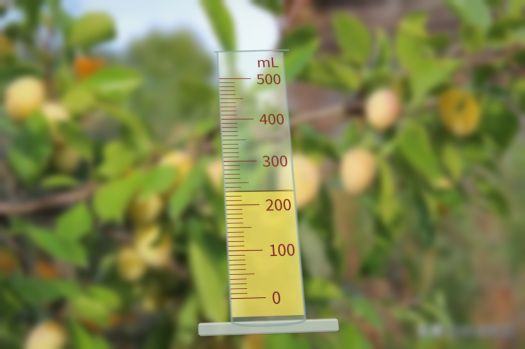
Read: 230 mL
